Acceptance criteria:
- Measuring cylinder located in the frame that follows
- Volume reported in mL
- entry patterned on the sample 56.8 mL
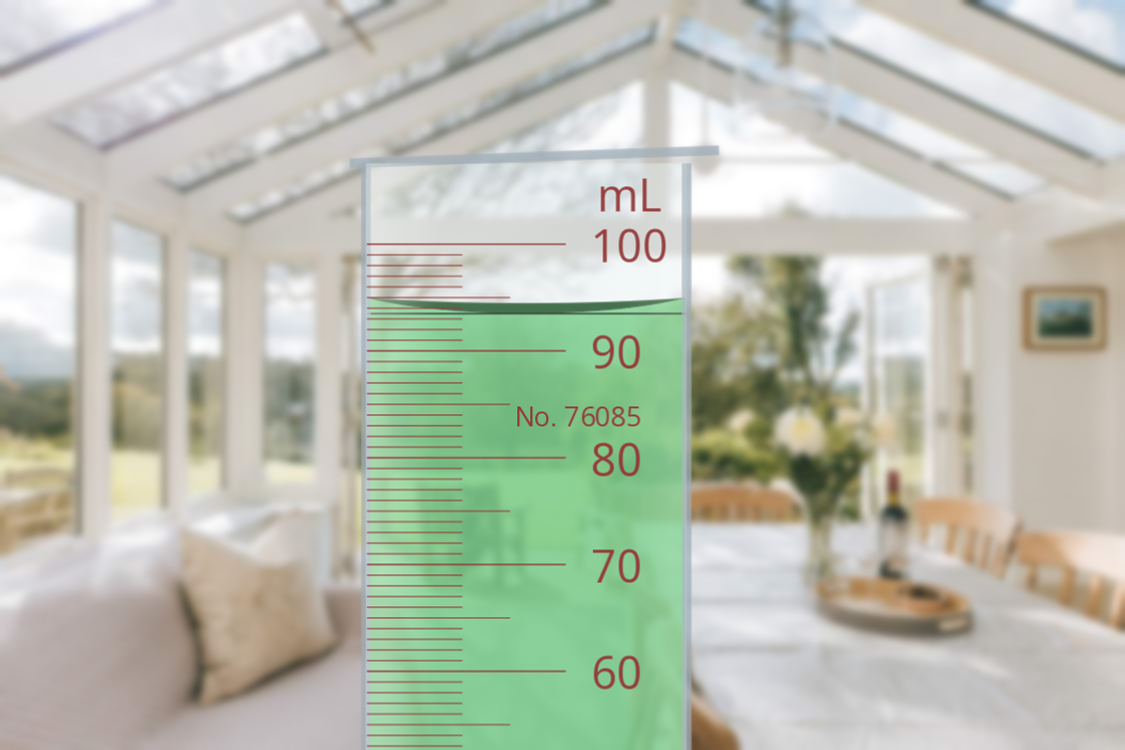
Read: 93.5 mL
